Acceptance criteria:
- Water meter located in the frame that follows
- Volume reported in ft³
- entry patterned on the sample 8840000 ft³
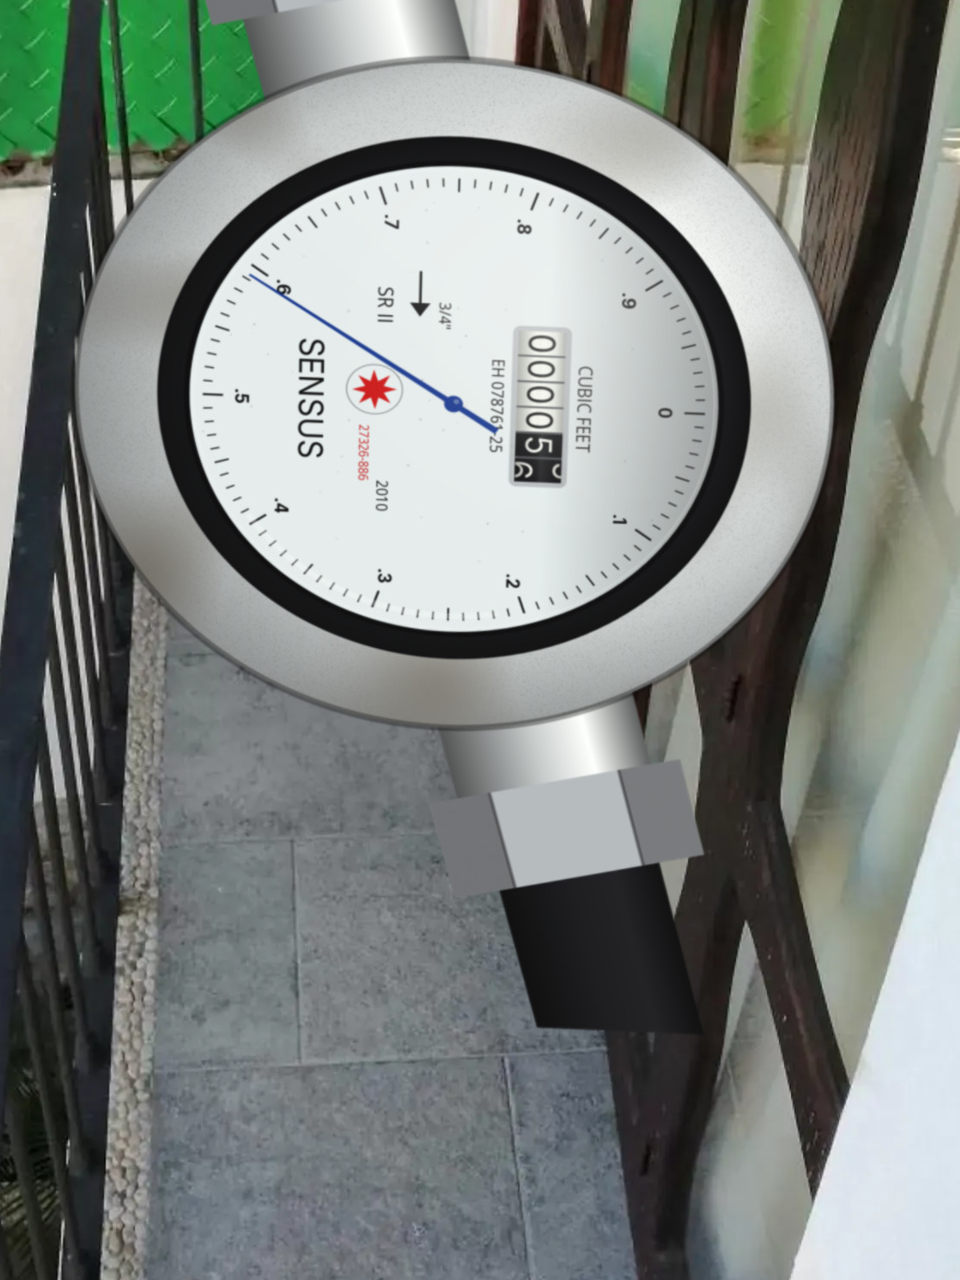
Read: 55.59 ft³
